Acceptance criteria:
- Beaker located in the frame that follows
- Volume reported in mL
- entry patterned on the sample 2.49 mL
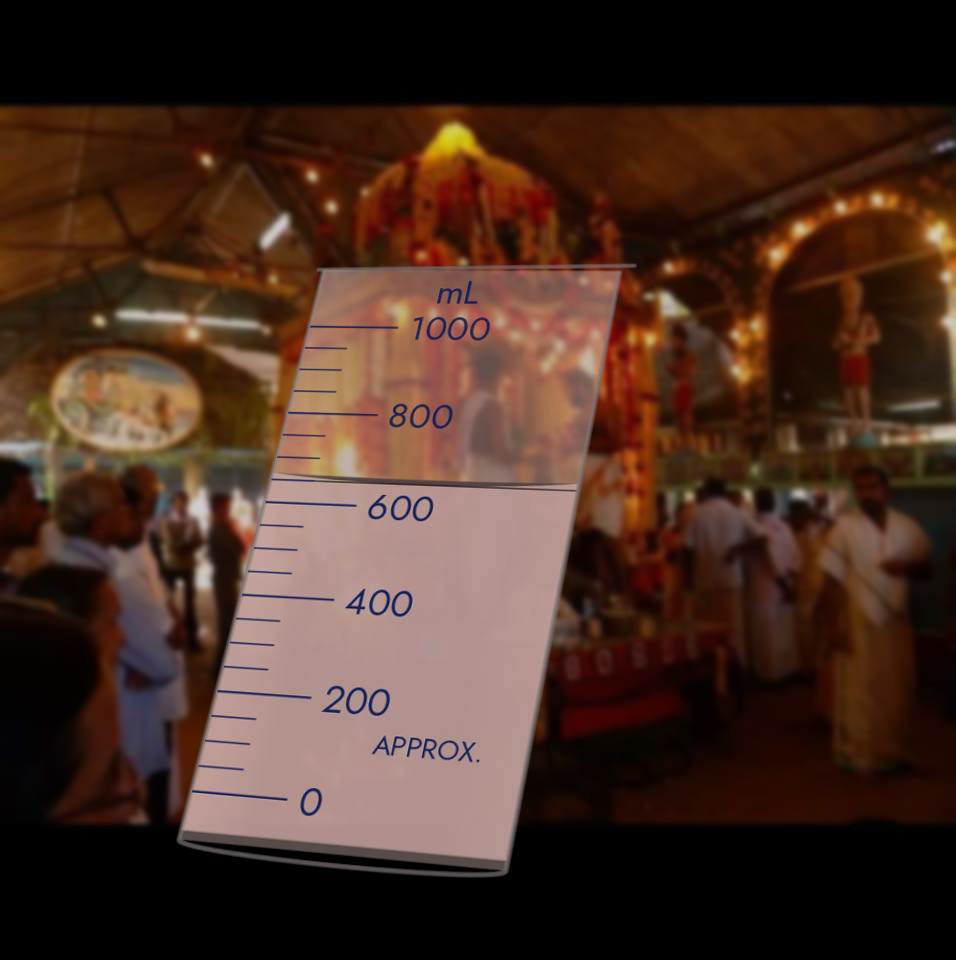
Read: 650 mL
